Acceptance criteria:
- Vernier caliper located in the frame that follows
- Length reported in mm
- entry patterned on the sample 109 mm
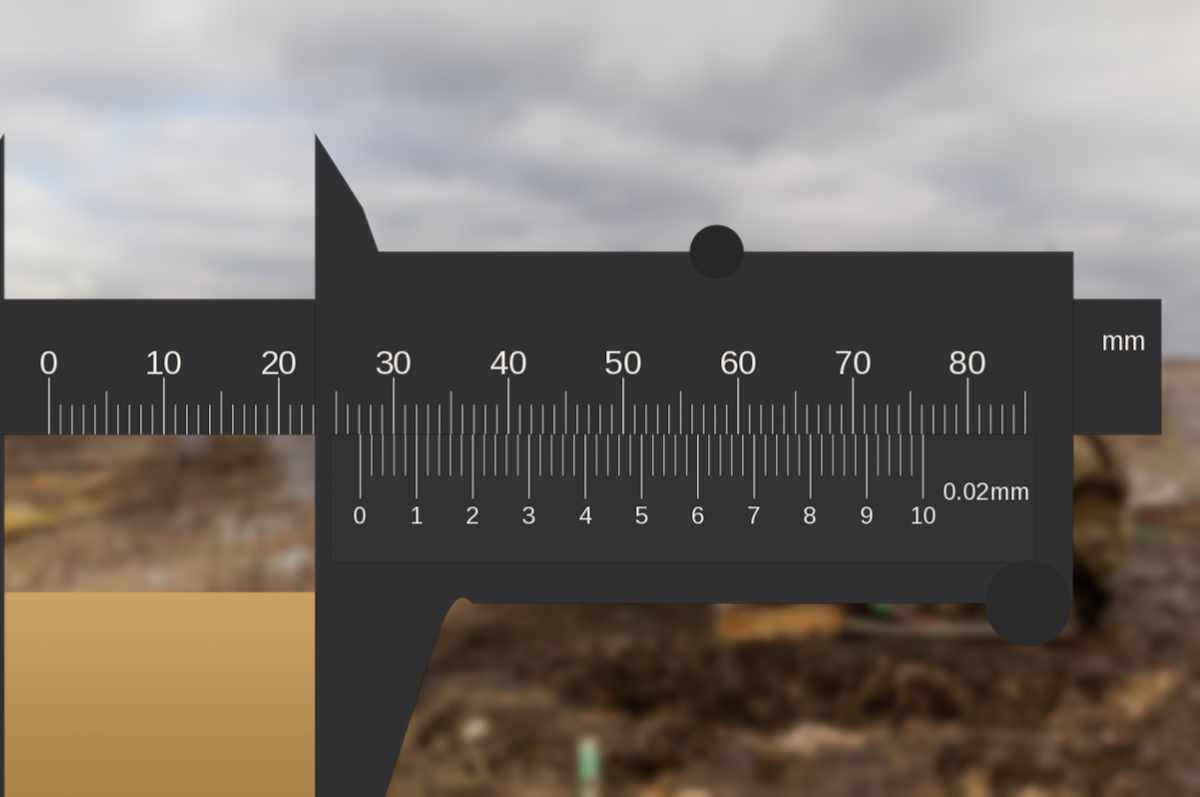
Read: 27.1 mm
